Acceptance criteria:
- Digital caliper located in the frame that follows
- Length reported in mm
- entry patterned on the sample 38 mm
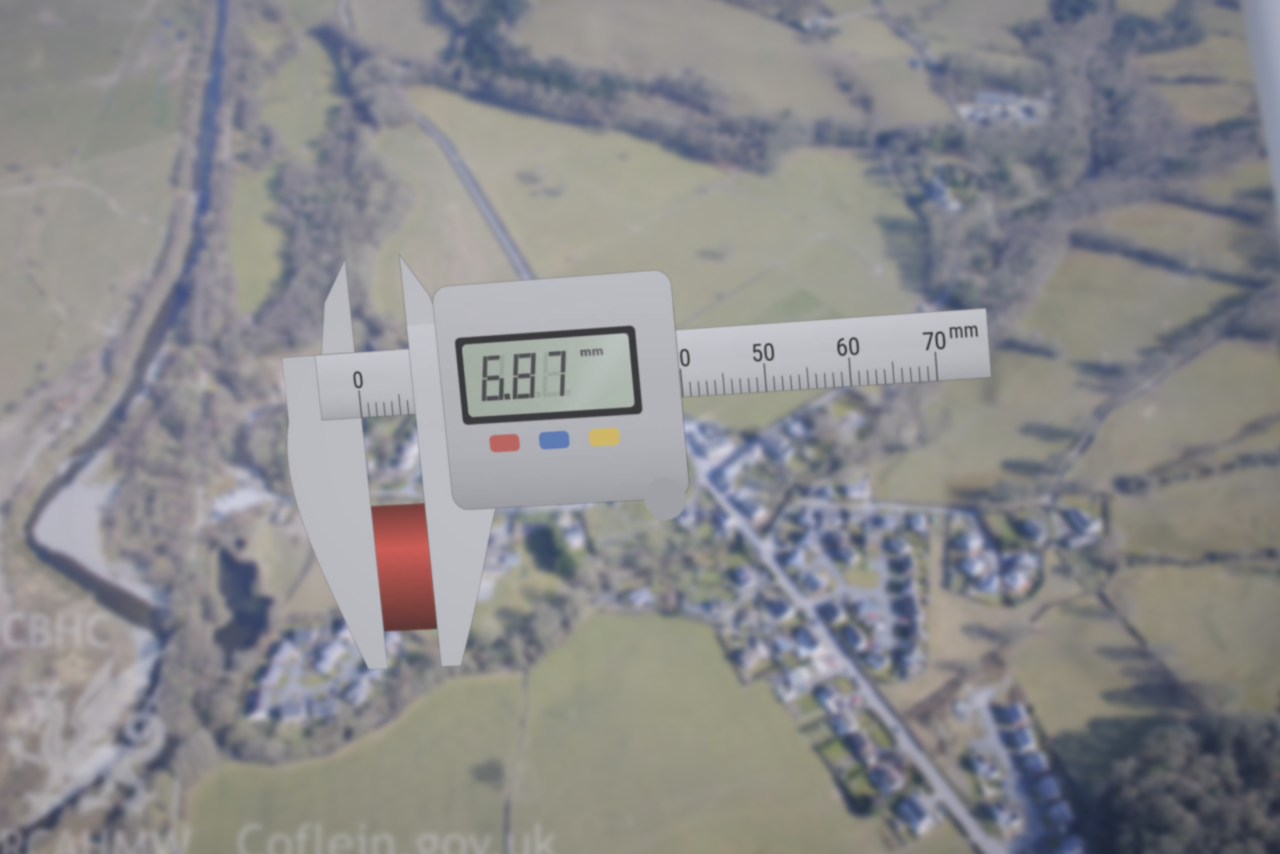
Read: 6.87 mm
